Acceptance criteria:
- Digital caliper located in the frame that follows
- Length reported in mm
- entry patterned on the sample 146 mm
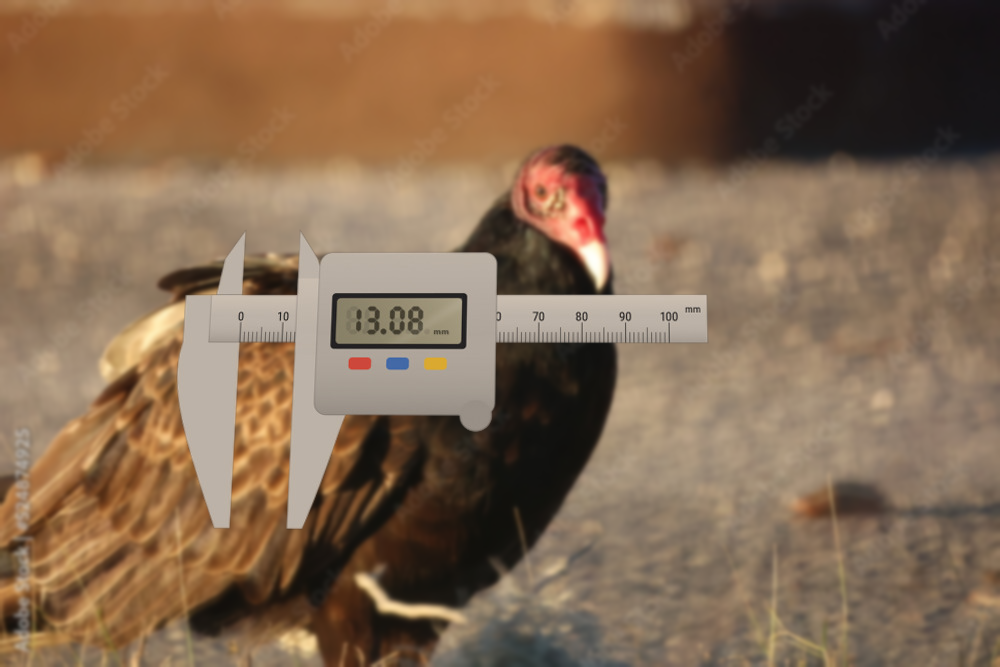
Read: 13.08 mm
